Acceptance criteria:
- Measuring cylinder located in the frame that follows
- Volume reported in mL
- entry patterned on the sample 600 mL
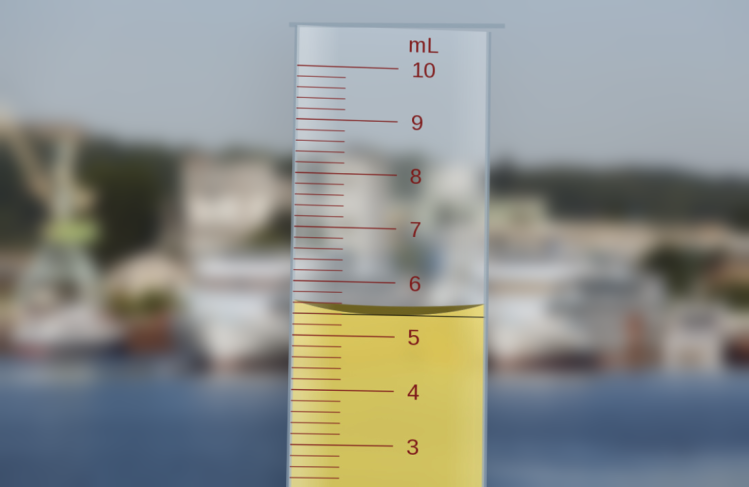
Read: 5.4 mL
